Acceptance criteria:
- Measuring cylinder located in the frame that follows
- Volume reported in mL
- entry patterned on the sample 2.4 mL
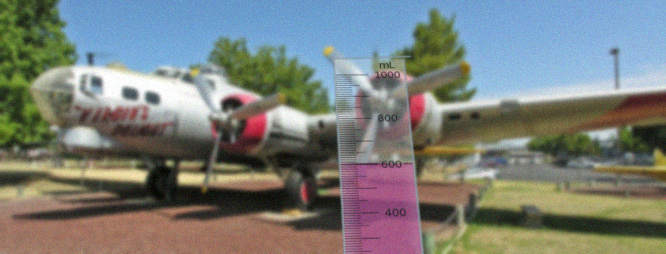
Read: 600 mL
